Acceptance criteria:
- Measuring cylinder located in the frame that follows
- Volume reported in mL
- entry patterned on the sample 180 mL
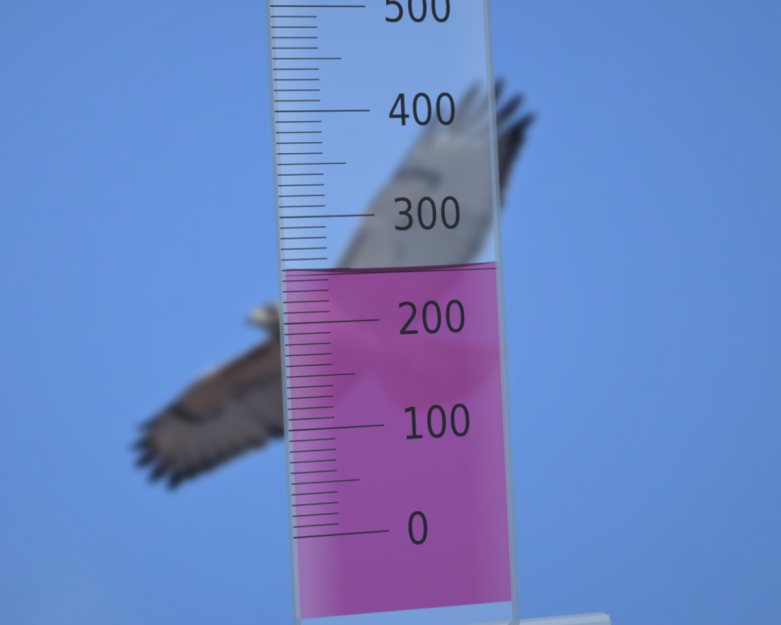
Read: 245 mL
